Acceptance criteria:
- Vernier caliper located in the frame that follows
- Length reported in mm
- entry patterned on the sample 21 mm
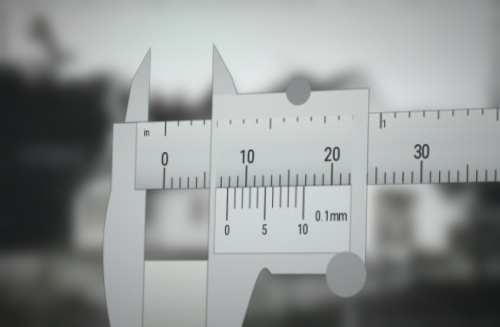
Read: 7.8 mm
